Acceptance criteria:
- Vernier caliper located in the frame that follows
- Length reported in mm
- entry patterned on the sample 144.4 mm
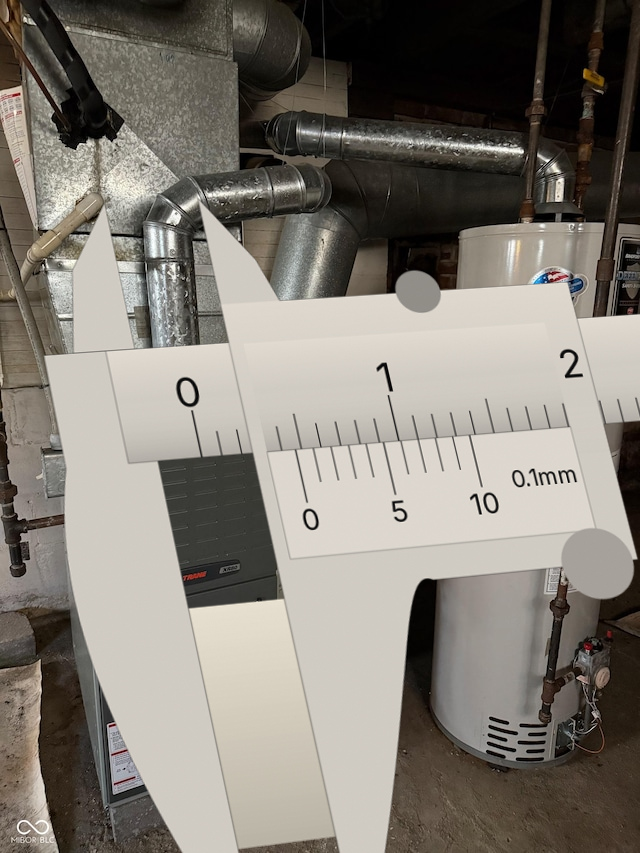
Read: 4.7 mm
